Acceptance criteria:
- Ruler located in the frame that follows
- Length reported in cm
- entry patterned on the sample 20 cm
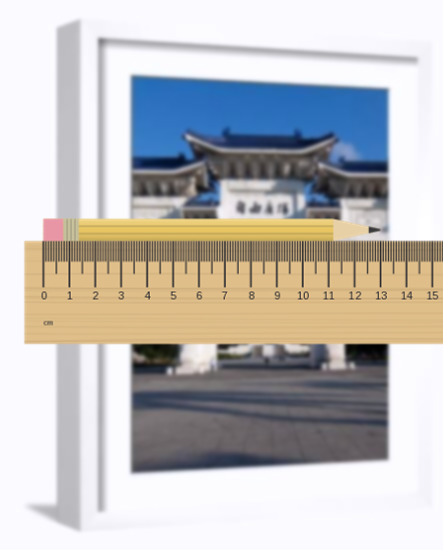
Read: 13 cm
